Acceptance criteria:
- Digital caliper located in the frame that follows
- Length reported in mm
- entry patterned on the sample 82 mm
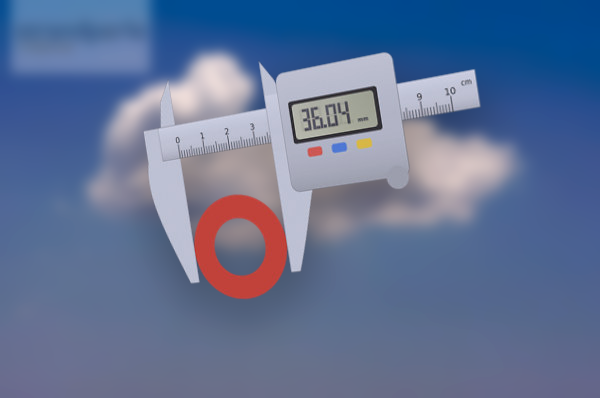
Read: 36.04 mm
